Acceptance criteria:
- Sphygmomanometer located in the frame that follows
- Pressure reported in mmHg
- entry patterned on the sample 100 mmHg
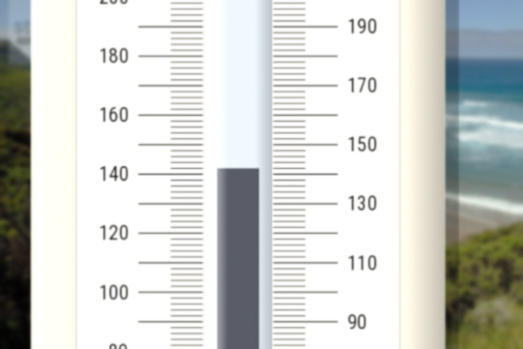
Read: 142 mmHg
